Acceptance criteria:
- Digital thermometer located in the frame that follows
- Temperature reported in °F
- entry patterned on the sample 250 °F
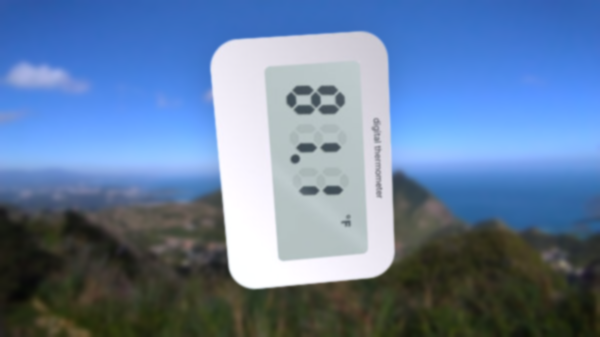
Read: 81.1 °F
